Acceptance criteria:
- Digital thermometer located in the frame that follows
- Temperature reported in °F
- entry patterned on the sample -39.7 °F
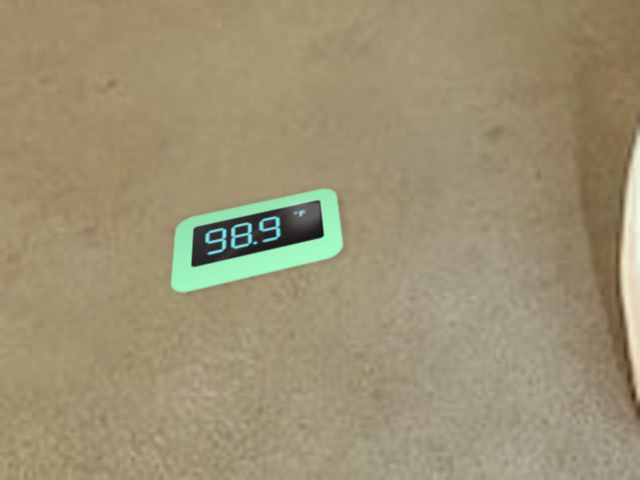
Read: 98.9 °F
